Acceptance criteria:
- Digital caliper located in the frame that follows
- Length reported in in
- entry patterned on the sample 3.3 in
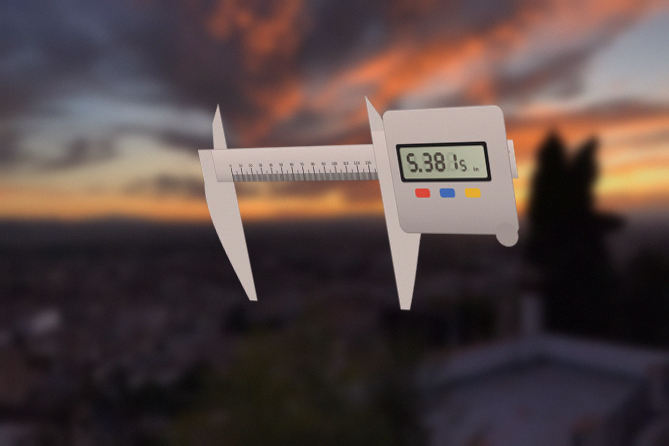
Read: 5.3815 in
